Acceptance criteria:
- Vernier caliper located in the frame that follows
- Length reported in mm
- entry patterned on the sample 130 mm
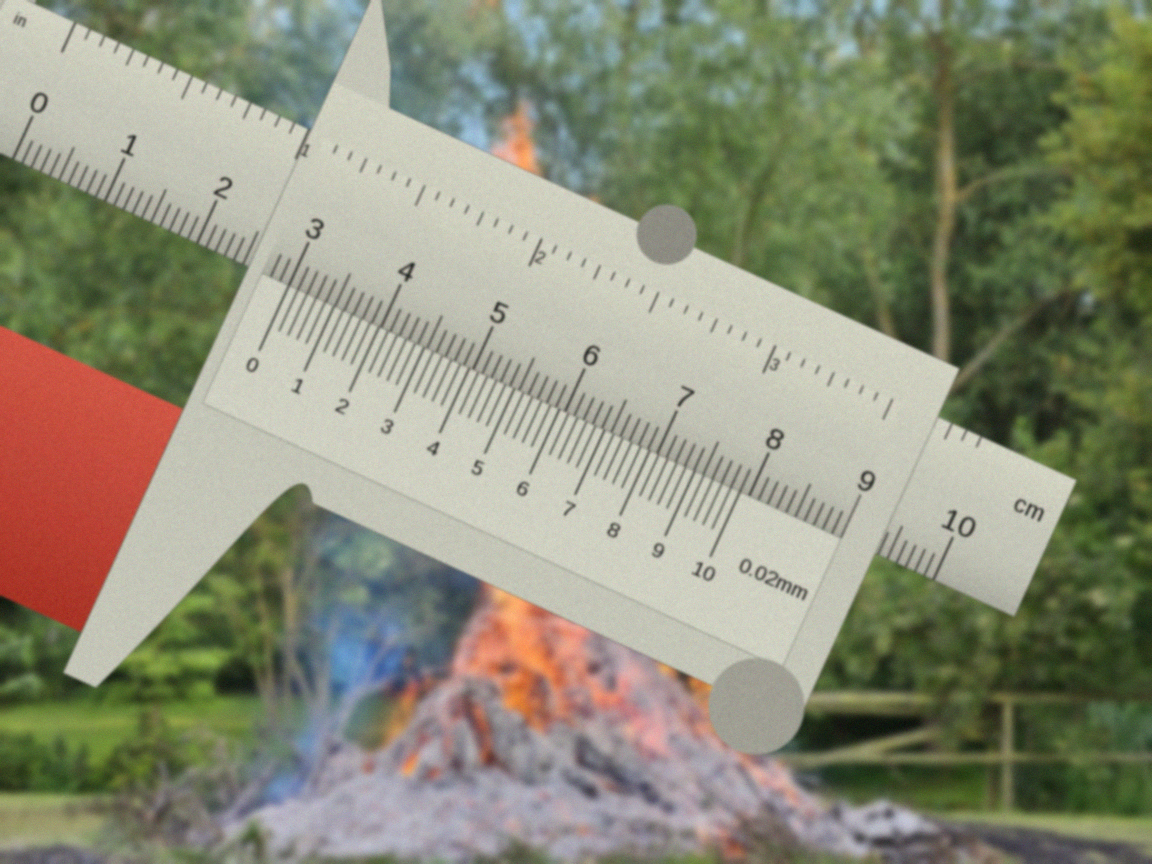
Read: 30.0 mm
